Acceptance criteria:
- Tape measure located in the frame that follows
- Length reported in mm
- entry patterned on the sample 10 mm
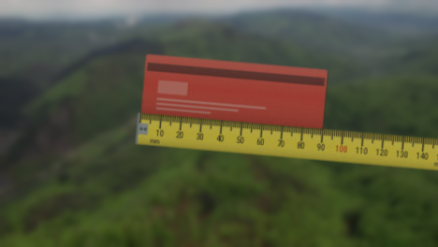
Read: 90 mm
